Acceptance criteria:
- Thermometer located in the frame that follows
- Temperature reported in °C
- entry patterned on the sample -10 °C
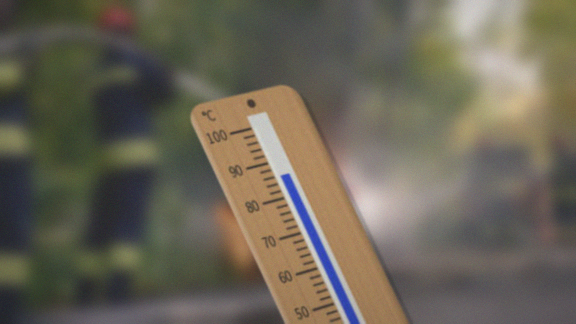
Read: 86 °C
